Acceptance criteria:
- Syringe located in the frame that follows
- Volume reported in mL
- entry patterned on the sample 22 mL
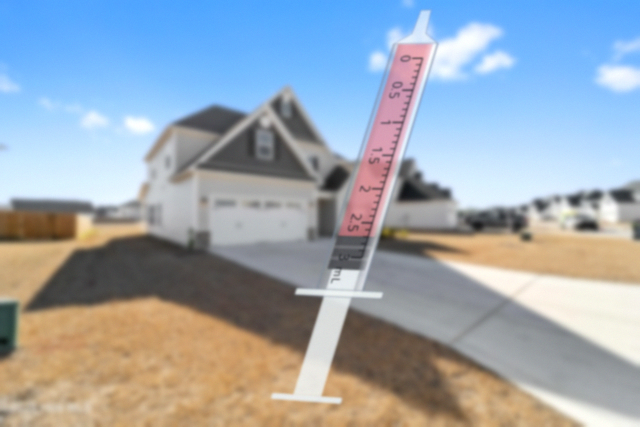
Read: 2.7 mL
